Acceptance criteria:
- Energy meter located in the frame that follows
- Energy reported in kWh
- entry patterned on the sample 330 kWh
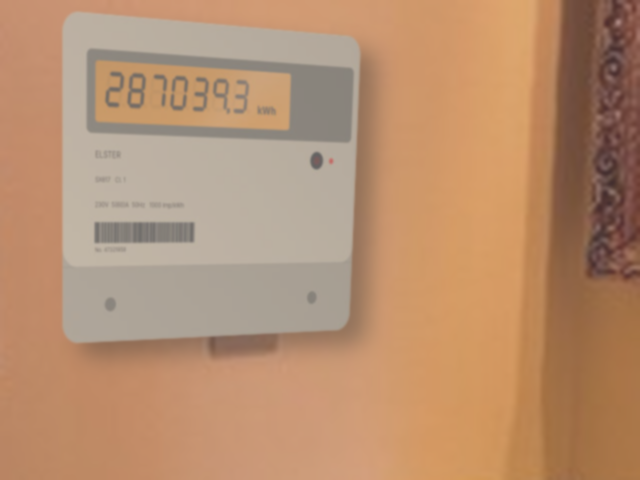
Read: 287039.3 kWh
